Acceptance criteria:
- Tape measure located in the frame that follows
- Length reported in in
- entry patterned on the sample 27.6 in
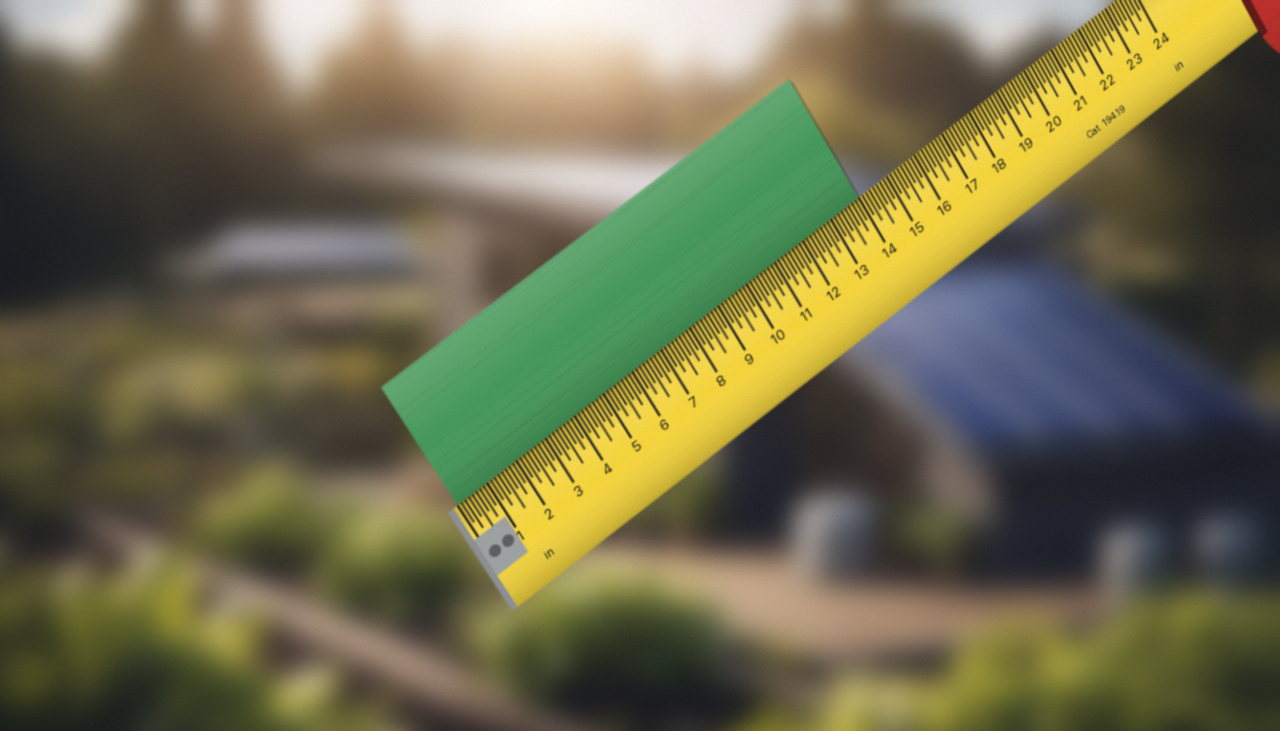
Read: 14 in
